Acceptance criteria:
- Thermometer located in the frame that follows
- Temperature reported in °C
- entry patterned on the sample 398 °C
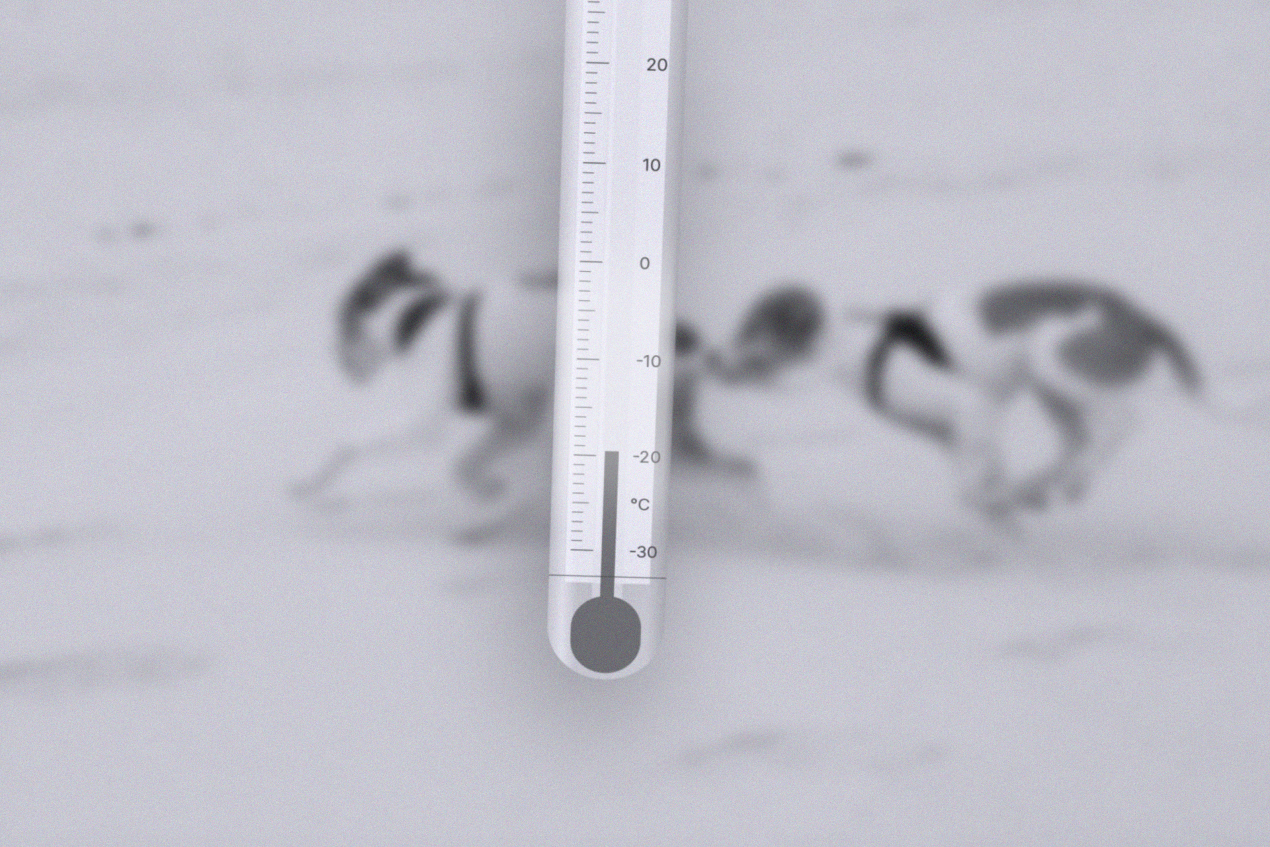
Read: -19.5 °C
